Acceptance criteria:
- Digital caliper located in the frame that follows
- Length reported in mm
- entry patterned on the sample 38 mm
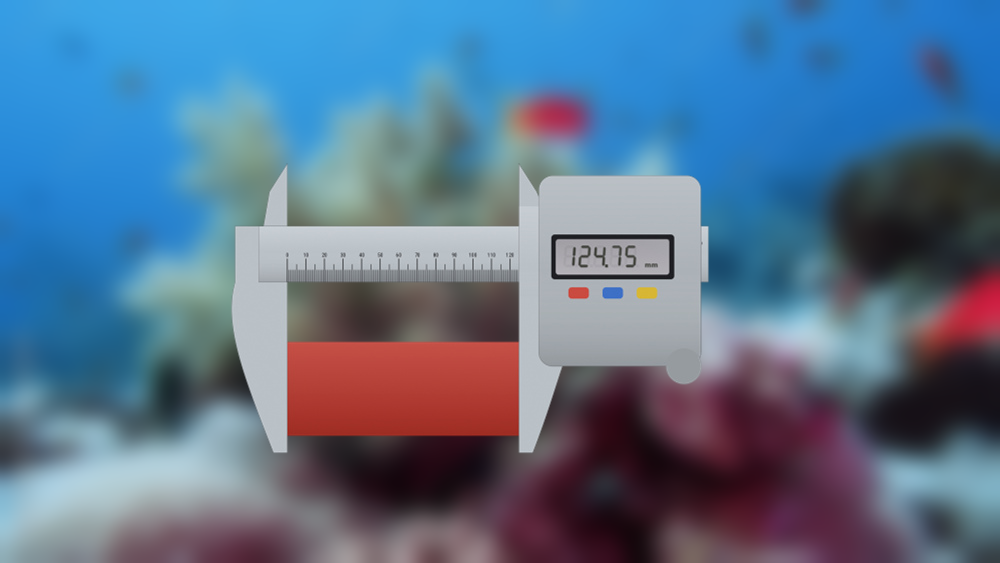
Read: 124.75 mm
